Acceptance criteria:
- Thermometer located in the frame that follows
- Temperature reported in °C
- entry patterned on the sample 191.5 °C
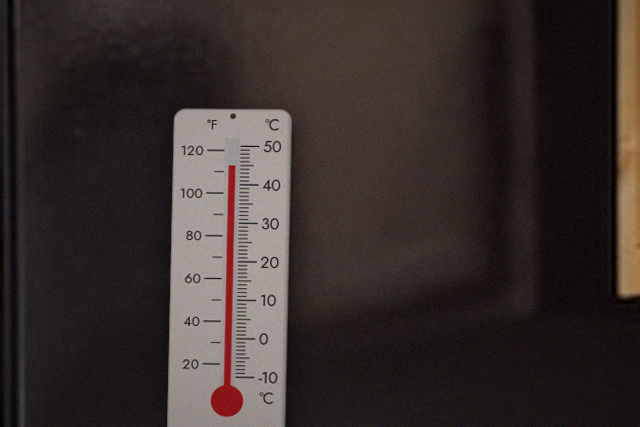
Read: 45 °C
